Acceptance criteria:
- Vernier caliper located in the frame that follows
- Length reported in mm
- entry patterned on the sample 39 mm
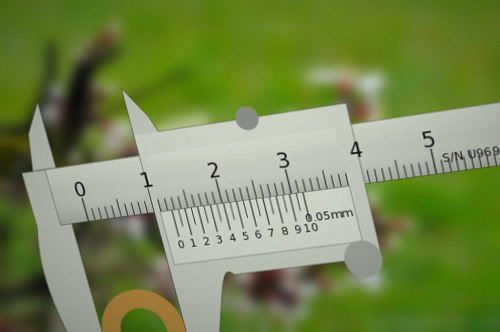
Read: 12.6 mm
